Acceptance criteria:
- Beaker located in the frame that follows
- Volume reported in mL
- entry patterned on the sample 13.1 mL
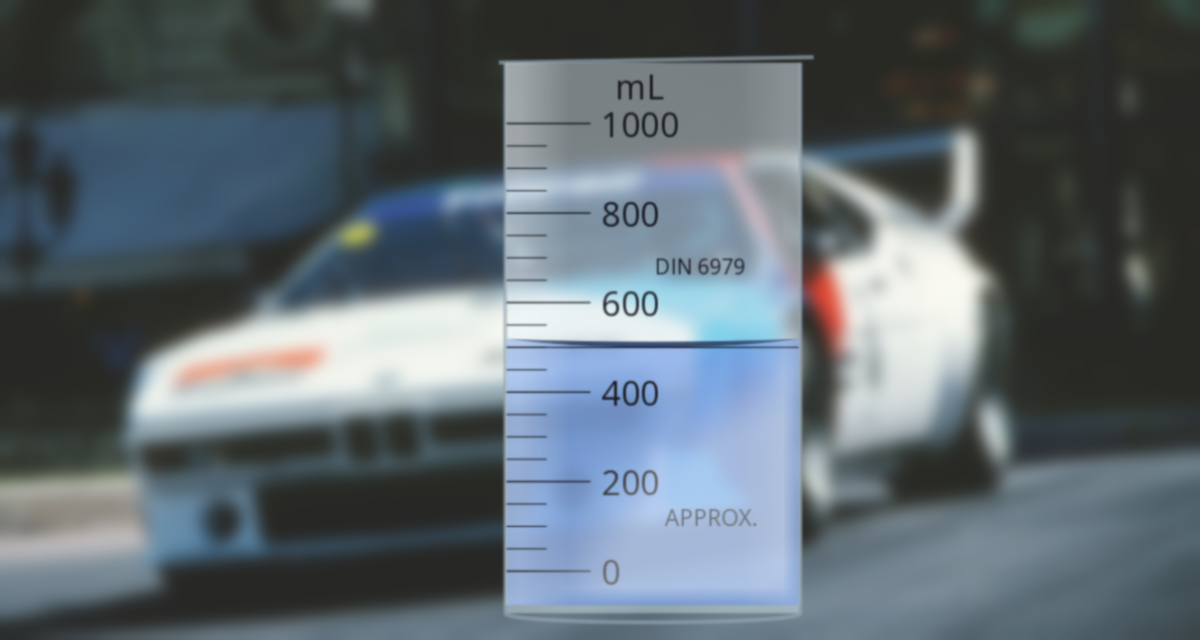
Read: 500 mL
